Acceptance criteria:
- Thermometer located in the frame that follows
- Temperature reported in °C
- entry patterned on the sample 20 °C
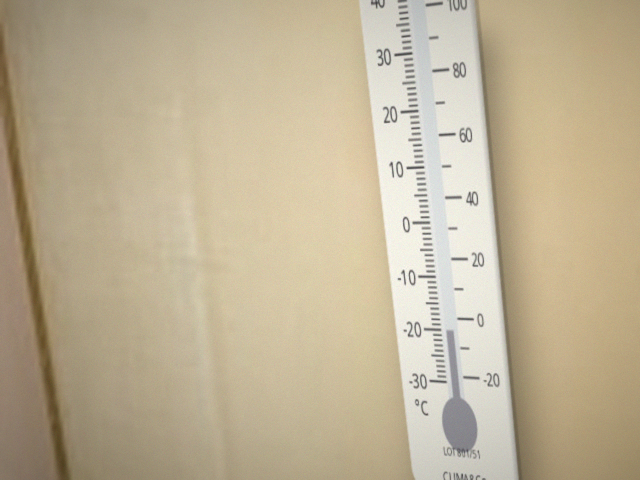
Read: -20 °C
